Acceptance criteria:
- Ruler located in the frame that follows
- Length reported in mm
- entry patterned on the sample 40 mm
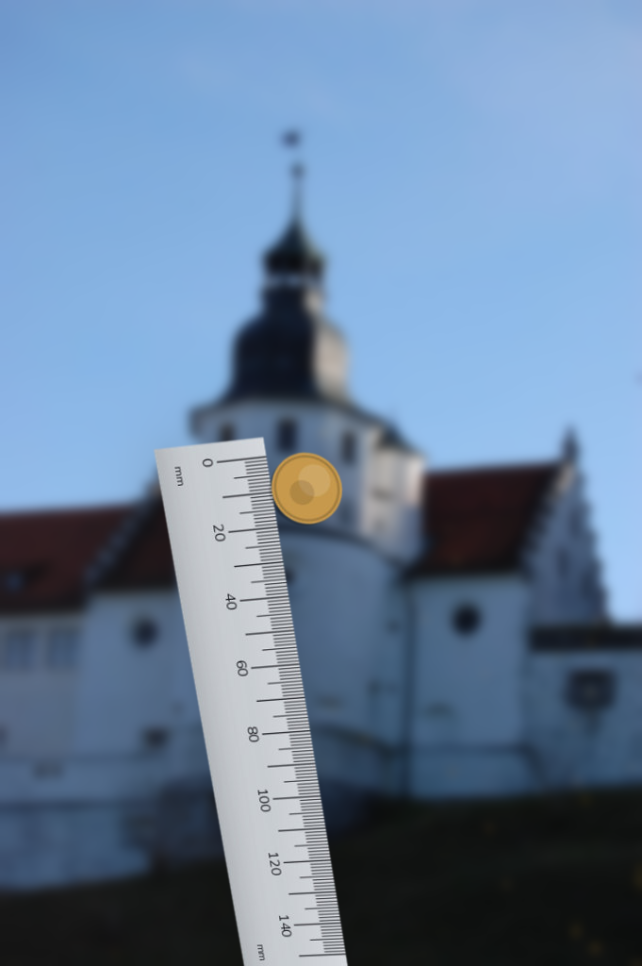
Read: 20 mm
